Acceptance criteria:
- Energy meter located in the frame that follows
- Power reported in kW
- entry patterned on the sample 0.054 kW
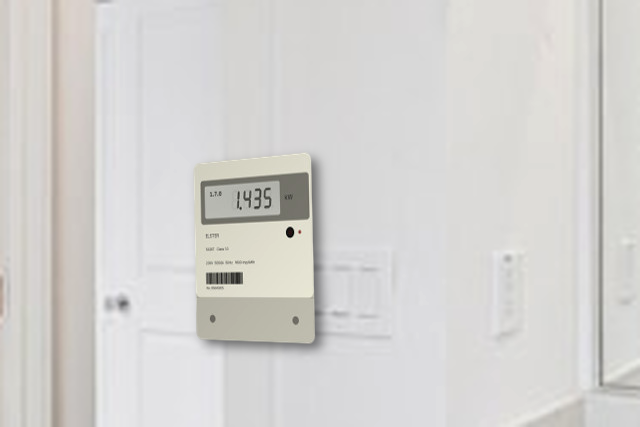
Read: 1.435 kW
